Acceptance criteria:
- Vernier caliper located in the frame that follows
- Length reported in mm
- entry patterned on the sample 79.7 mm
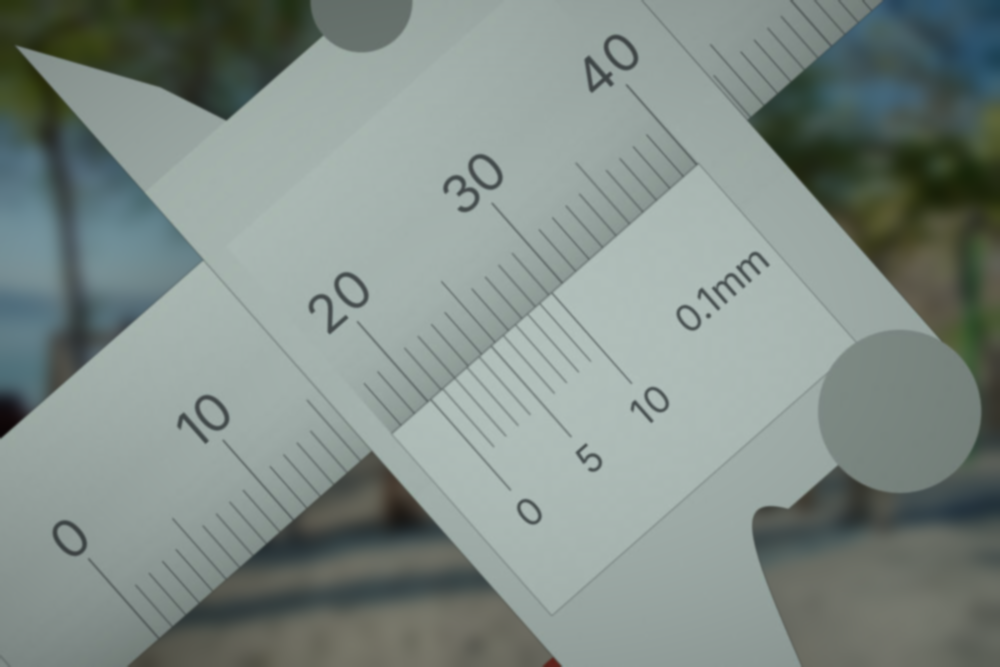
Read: 20.2 mm
